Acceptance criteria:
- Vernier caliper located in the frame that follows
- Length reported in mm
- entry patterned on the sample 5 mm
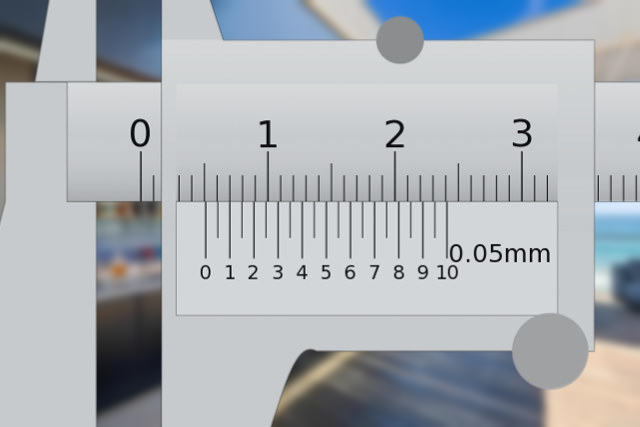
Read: 5.1 mm
